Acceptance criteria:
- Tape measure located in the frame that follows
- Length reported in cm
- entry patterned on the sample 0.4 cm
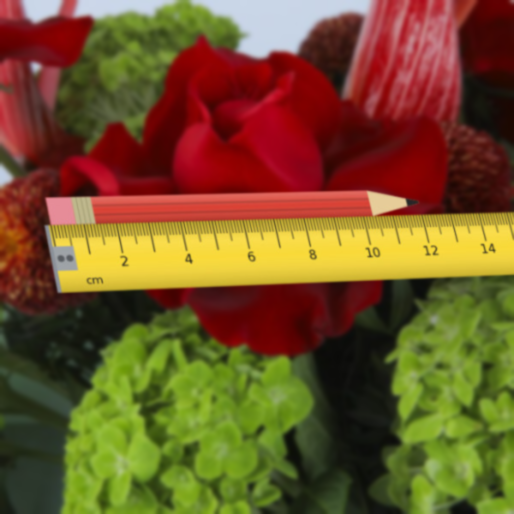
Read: 12 cm
